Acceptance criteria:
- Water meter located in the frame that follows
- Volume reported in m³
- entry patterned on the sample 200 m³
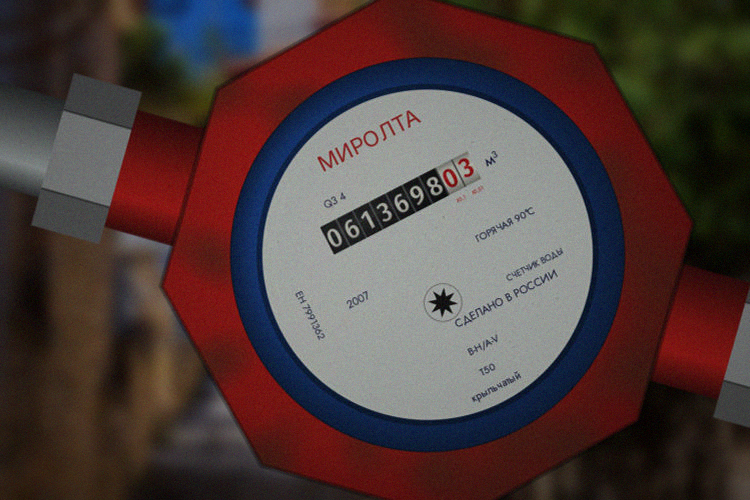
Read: 613698.03 m³
